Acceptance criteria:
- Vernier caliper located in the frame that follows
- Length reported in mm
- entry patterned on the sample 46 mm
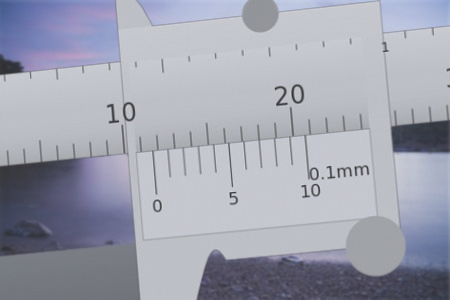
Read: 11.7 mm
